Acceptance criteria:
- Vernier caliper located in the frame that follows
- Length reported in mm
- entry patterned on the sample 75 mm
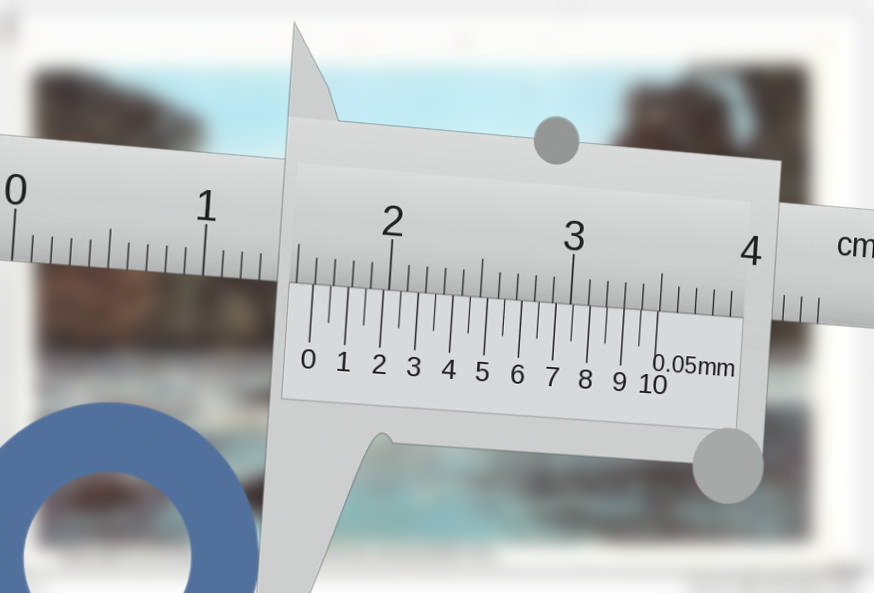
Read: 15.9 mm
